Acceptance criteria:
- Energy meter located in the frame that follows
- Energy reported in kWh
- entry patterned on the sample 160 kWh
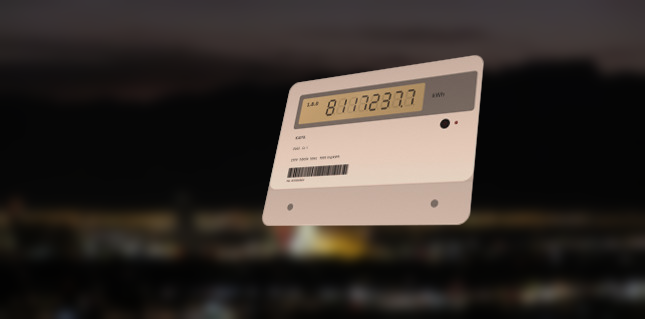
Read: 8117237.7 kWh
